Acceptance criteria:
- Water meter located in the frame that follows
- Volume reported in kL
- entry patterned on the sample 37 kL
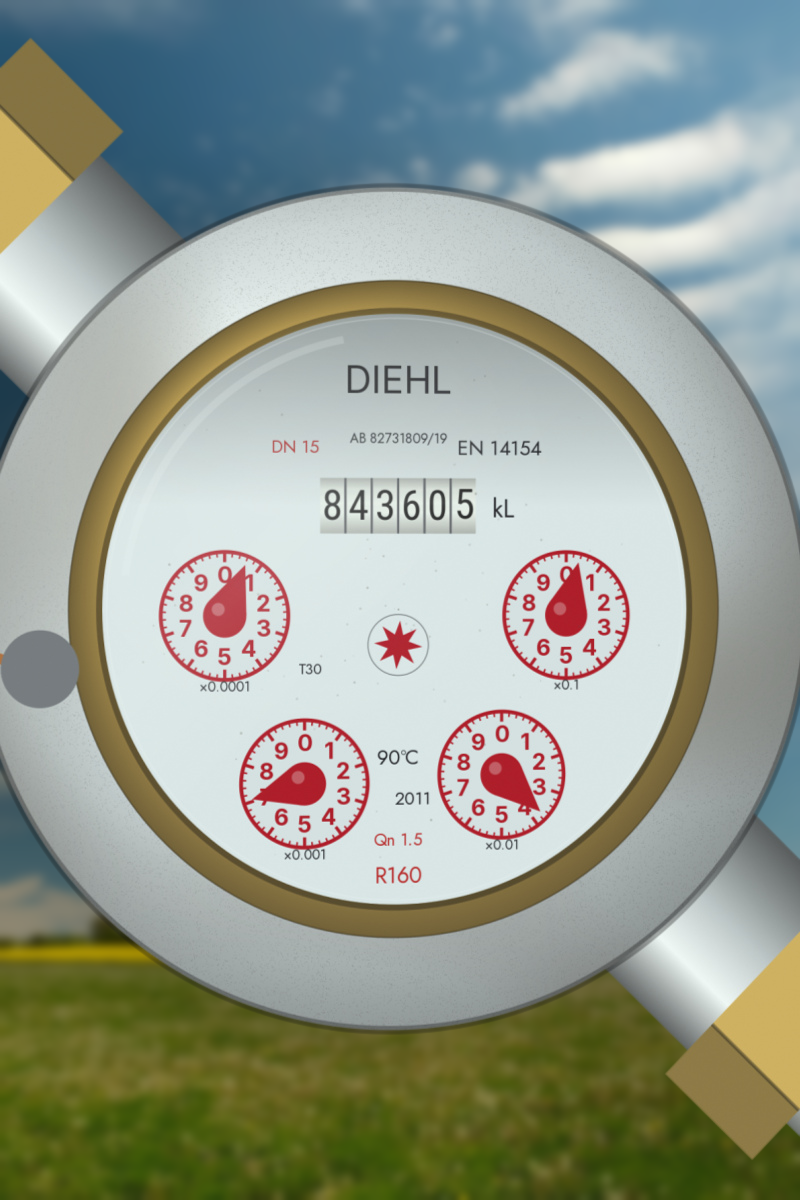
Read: 843605.0370 kL
